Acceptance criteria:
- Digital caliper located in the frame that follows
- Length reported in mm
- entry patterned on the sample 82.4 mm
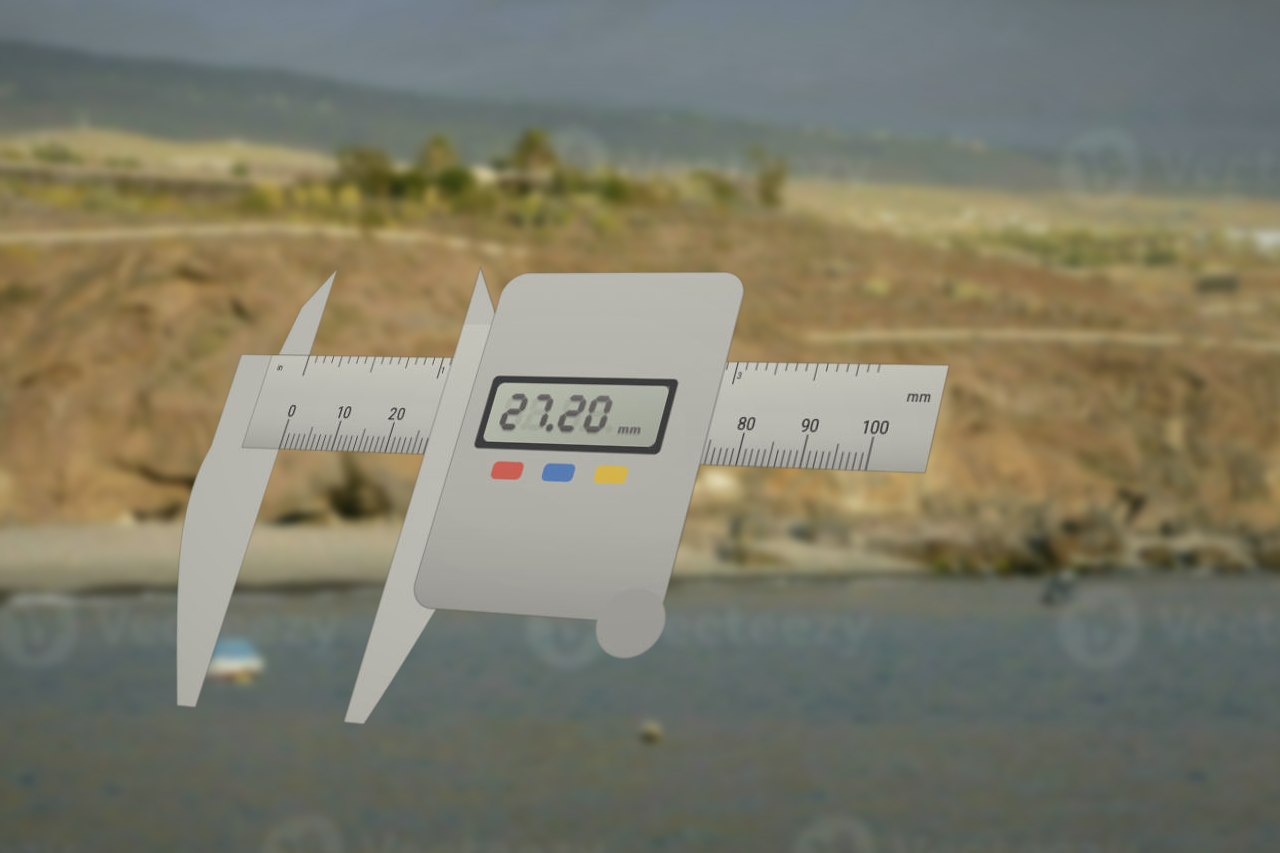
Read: 27.20 mm
